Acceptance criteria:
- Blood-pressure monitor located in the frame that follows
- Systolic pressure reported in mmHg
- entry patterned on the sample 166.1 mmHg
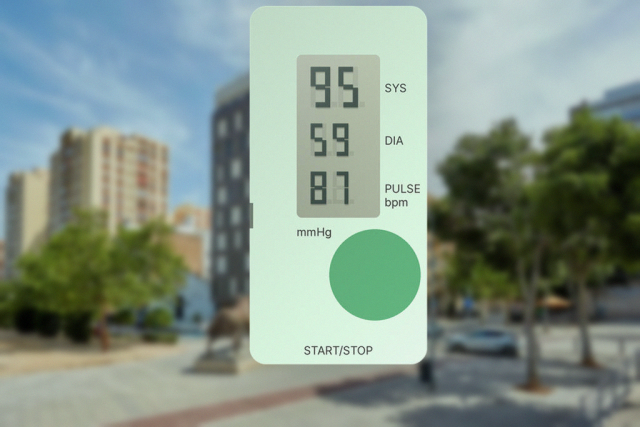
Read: 95 mmHg
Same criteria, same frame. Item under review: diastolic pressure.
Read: 59 mmHg
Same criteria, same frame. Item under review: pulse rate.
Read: 87 bpm
